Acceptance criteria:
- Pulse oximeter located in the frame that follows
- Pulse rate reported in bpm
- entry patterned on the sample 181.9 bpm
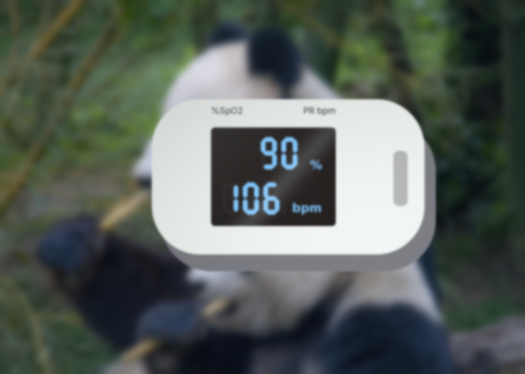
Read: 106 bpm
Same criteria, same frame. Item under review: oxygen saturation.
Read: 90 %
